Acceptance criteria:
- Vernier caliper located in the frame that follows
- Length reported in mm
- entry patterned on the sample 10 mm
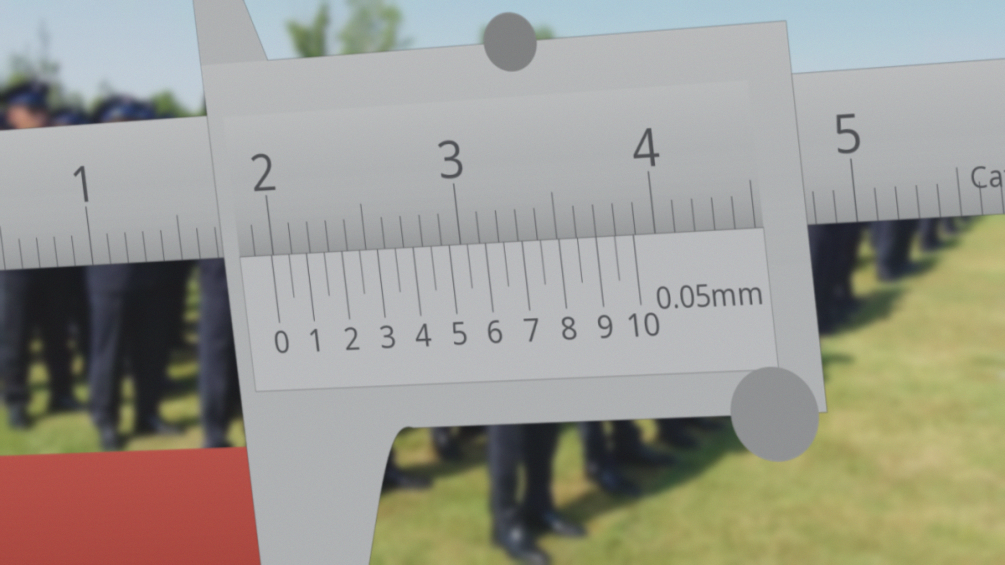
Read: 19.9 mm
